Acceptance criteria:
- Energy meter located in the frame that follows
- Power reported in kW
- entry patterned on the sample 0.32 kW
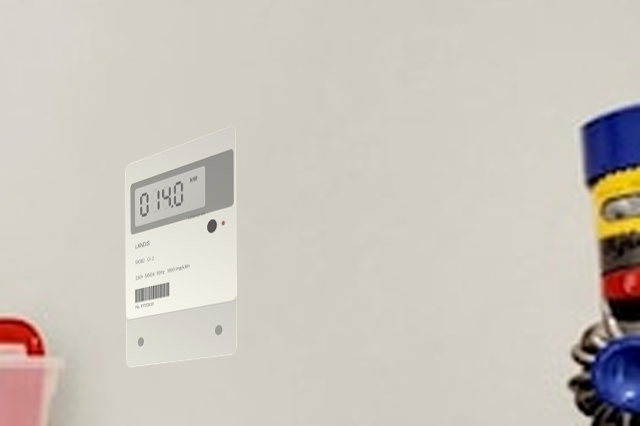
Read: 14.0 kW
